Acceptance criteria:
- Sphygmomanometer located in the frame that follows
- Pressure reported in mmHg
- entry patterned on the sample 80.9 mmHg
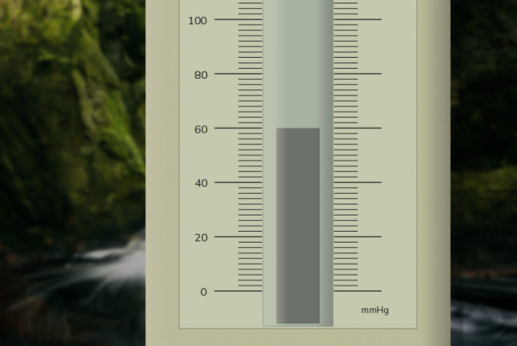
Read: 60 mmHg
